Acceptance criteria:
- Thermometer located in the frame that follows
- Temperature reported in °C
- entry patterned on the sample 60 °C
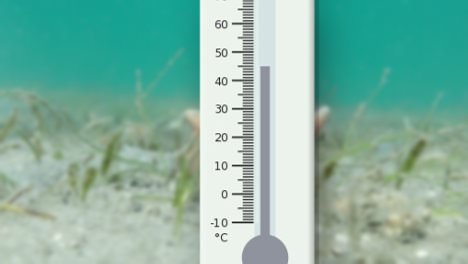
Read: 45 °C
